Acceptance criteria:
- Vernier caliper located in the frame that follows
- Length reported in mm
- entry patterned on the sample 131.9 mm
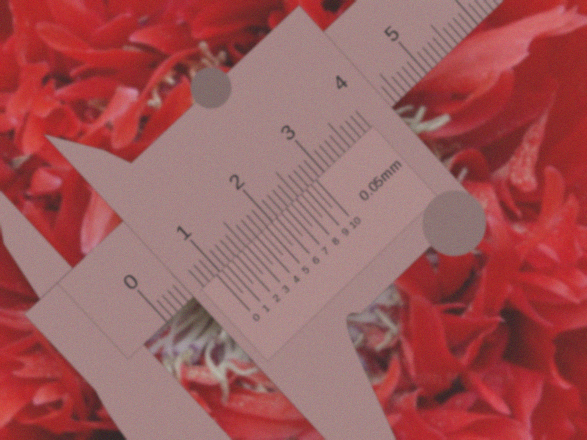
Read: 9.4 mm
